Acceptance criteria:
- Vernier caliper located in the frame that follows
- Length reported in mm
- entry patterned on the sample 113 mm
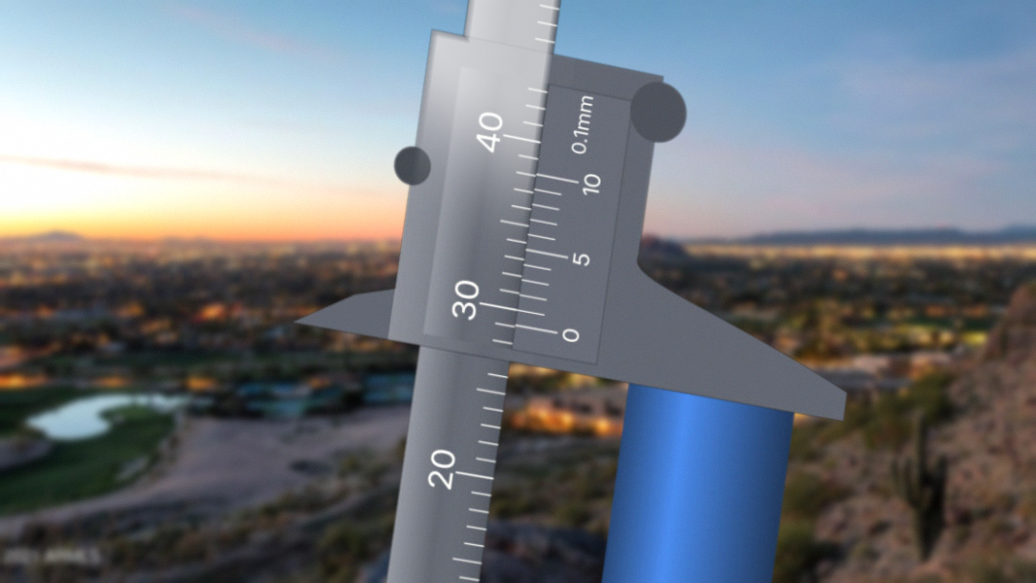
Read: 29.1 mm
